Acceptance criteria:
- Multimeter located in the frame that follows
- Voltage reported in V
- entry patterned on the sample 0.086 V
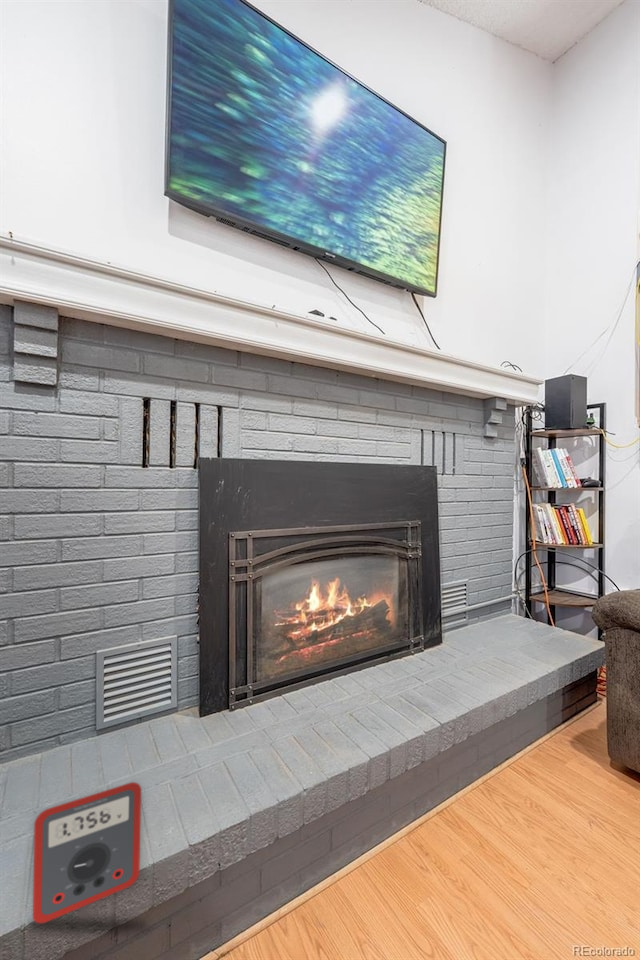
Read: 1.756 V
